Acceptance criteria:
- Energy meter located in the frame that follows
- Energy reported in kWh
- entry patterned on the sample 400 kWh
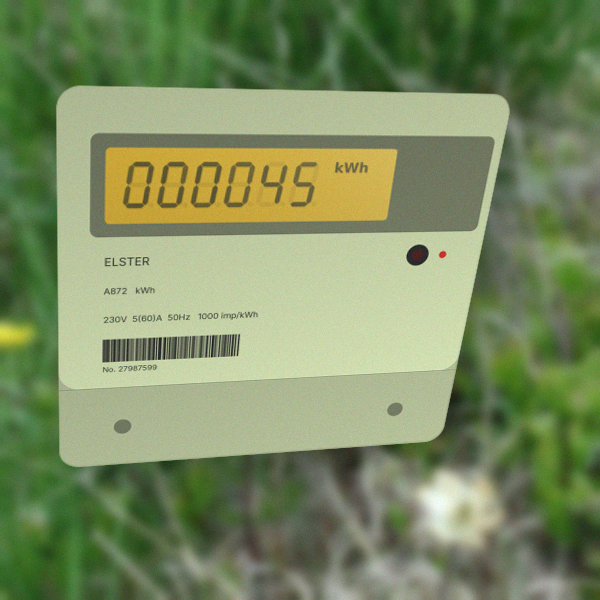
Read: 45 kWh
